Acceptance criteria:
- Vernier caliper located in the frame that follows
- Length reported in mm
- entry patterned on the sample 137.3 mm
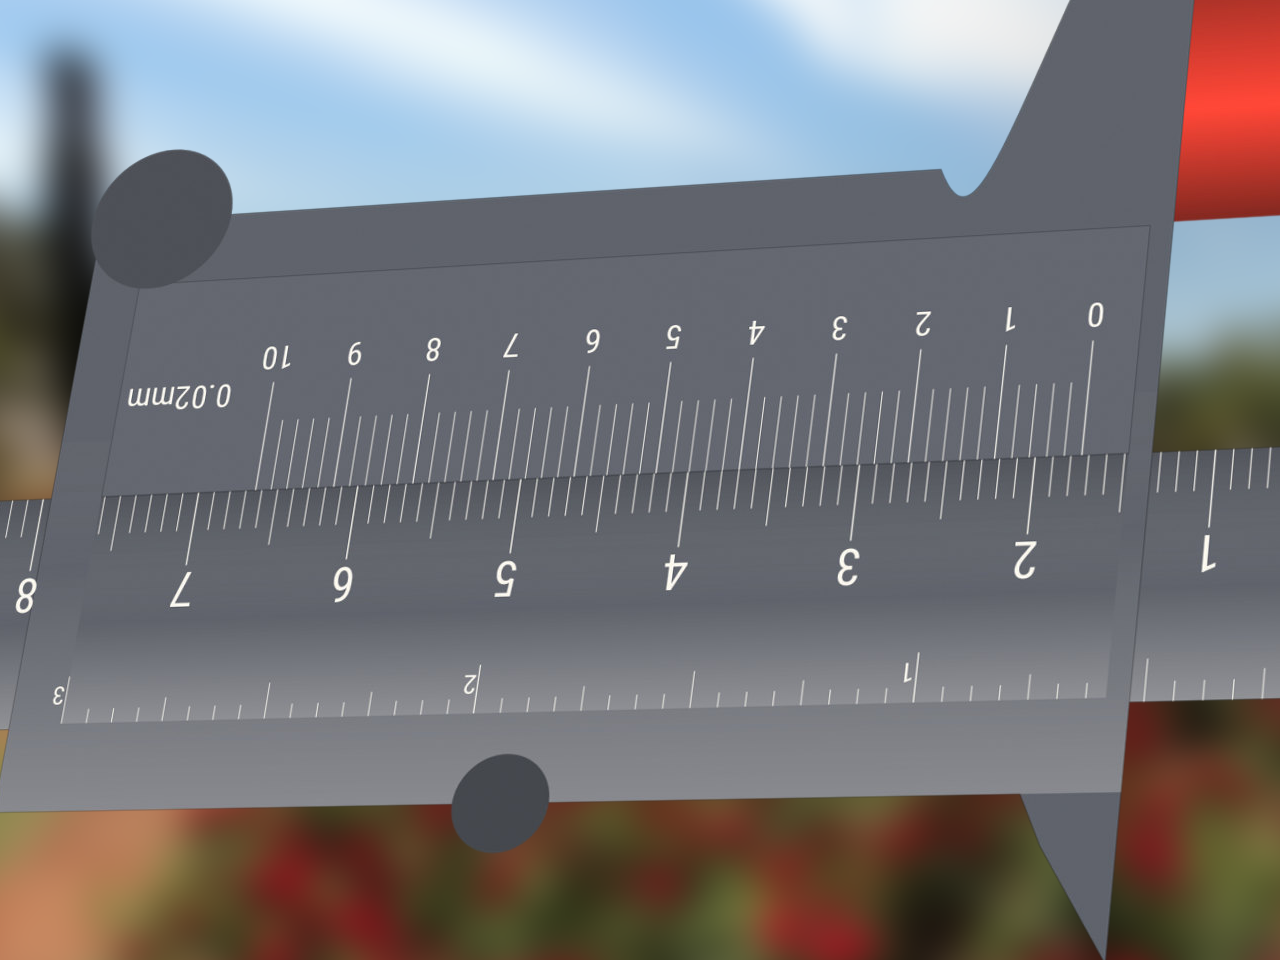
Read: 17.4 mm
